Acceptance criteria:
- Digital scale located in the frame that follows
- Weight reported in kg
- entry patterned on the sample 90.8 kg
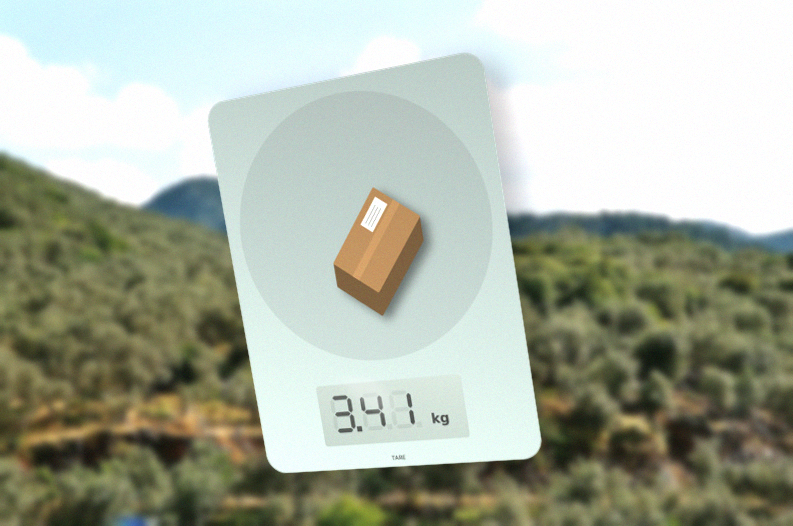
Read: 3.41 kg
